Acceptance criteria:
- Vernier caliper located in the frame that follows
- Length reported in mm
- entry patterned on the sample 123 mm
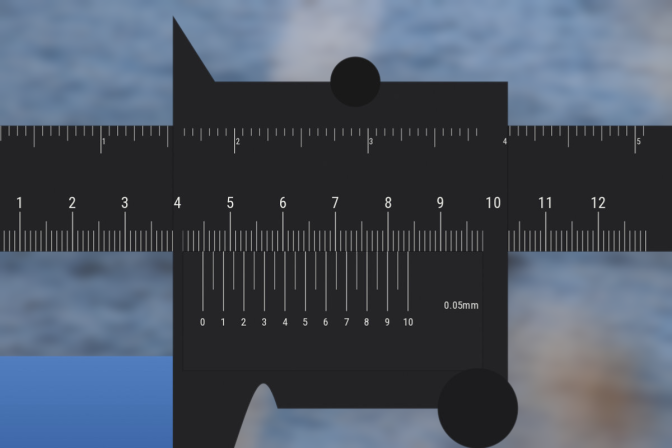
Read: 44.8 mm
